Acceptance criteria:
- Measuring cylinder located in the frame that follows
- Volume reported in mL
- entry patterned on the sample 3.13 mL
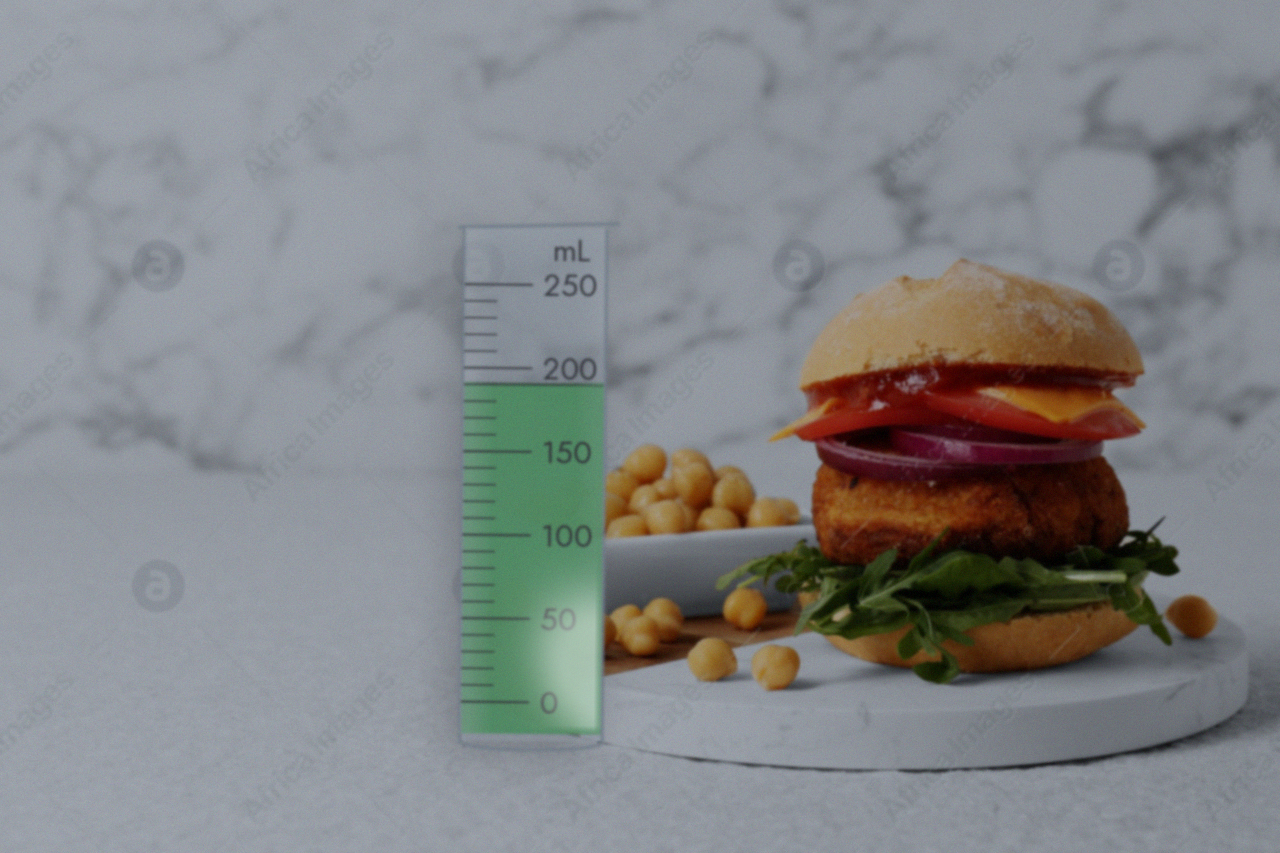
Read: 190 mL
